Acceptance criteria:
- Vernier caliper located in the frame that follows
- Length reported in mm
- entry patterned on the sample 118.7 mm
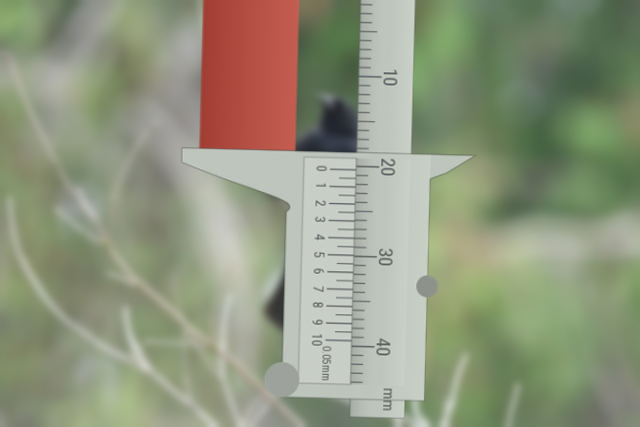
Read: 20.4 mm
